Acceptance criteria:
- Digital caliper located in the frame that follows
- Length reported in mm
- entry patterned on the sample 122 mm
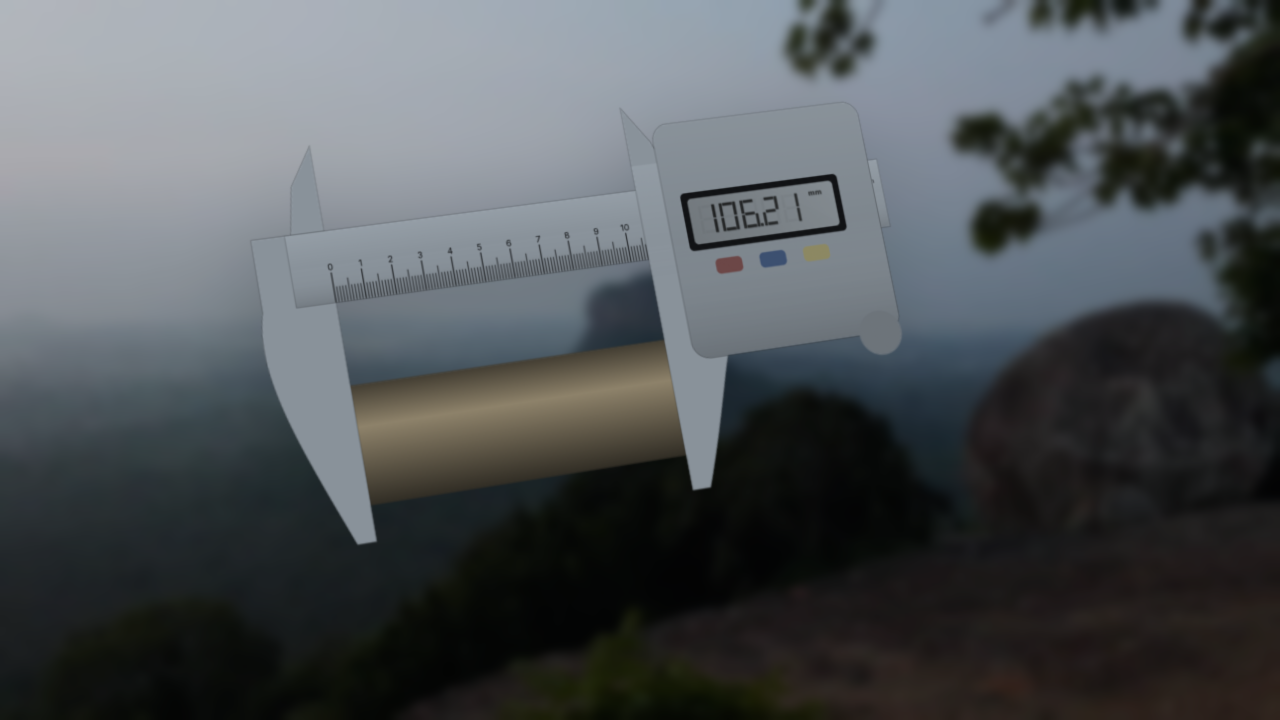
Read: 106.21 mm
